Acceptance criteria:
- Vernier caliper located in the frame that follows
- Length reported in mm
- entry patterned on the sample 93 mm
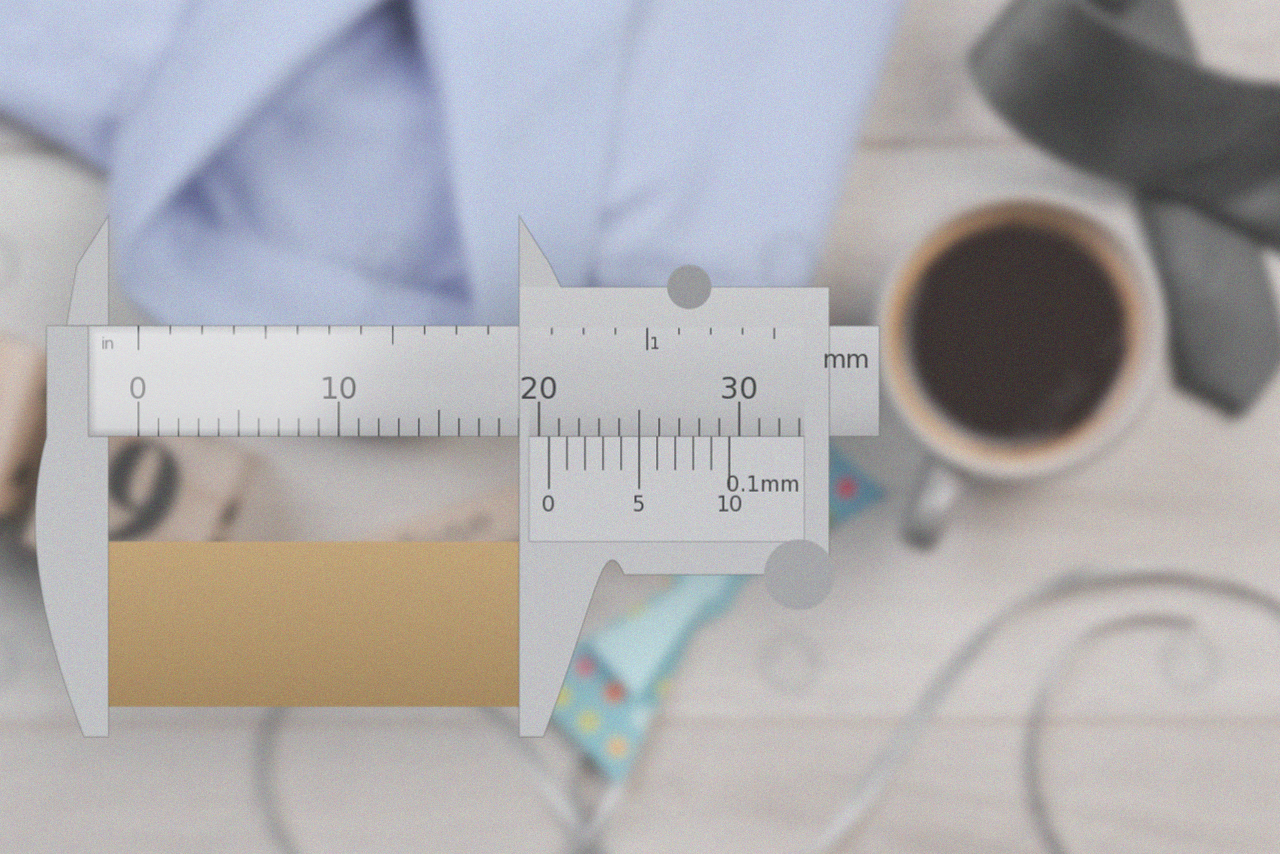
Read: 20.5 mm
